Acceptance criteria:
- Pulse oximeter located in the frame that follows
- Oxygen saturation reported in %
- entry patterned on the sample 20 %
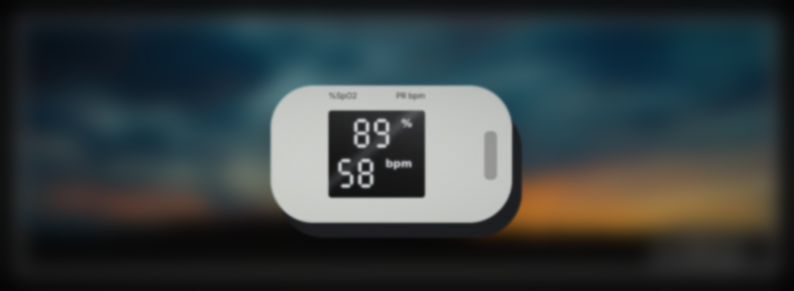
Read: 89 %
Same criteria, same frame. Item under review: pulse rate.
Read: 58 bpm
